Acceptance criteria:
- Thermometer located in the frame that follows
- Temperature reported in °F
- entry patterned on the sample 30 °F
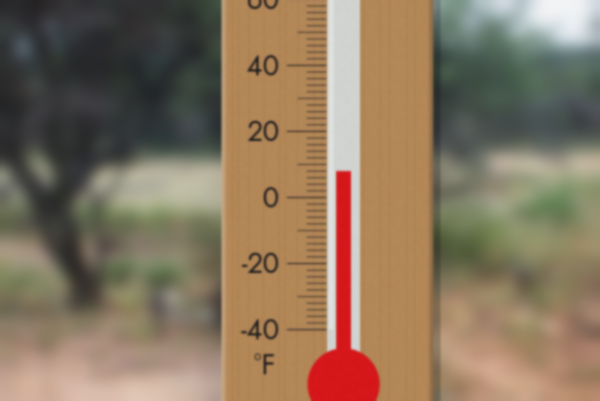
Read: 8 °F
